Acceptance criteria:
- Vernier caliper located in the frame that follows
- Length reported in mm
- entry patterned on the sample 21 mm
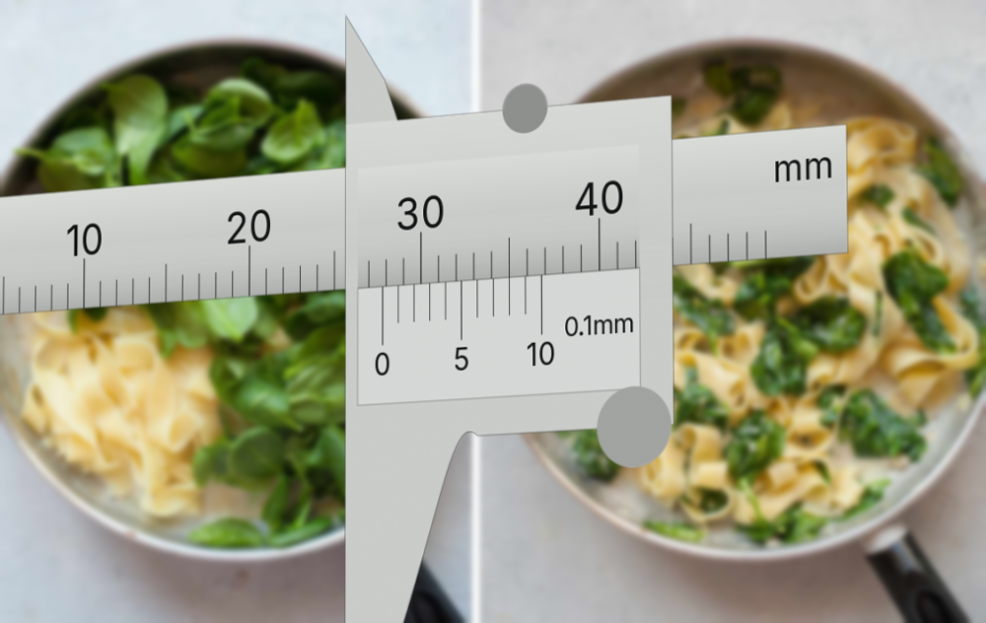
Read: 27.8 mm
